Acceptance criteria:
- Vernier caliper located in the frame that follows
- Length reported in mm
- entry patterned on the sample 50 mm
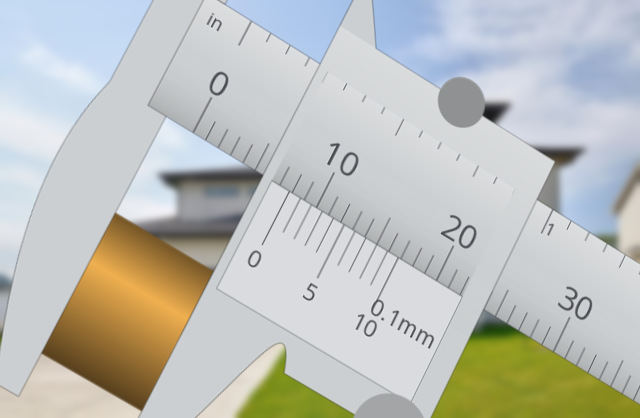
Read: 7.8 mm
